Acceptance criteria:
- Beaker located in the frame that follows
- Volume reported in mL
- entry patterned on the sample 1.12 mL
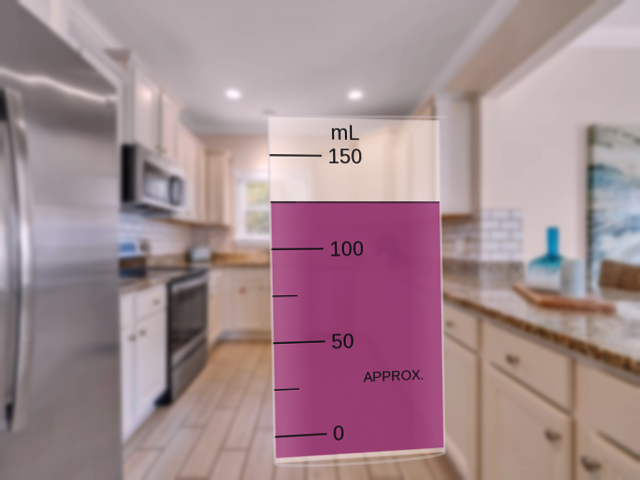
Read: 125 mL
